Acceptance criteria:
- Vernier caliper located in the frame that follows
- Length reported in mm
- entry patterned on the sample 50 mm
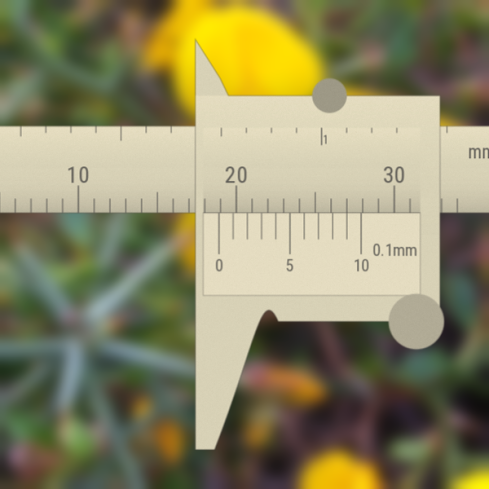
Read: 18.9 mm
